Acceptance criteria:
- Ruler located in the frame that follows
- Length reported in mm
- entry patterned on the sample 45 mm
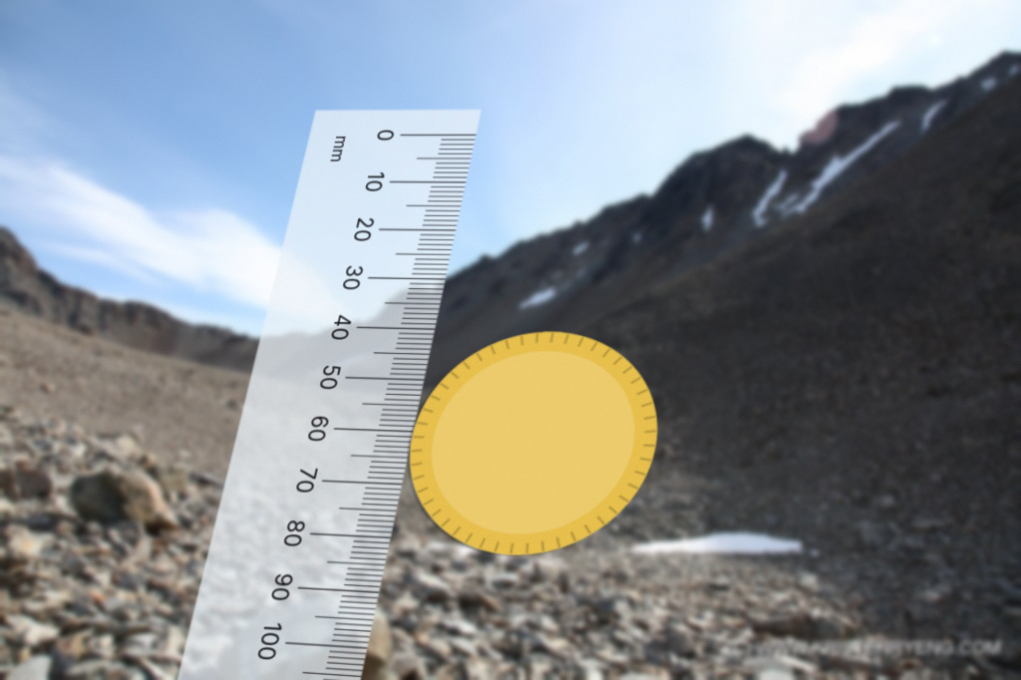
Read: 42 mm
